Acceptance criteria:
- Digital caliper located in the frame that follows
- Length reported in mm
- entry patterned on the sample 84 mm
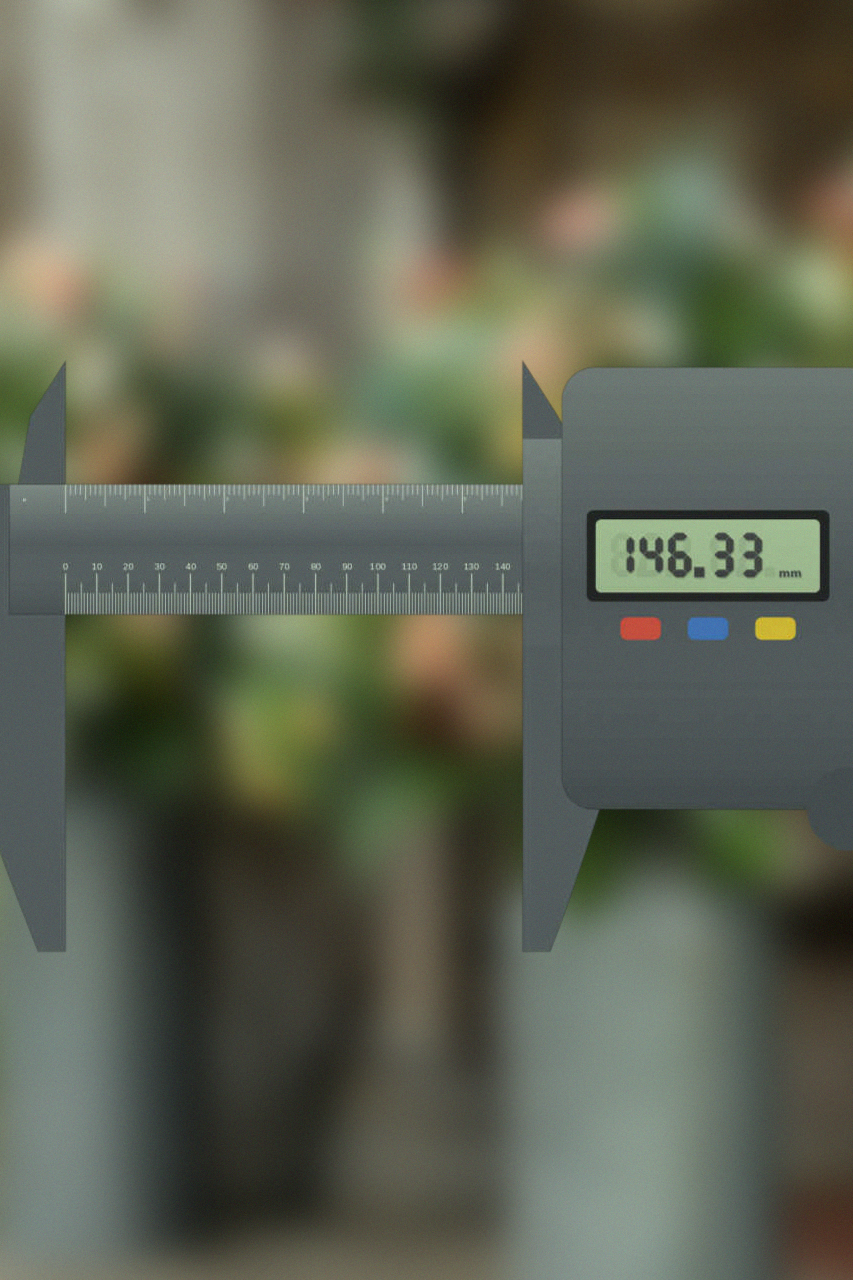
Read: 146.33 mm
